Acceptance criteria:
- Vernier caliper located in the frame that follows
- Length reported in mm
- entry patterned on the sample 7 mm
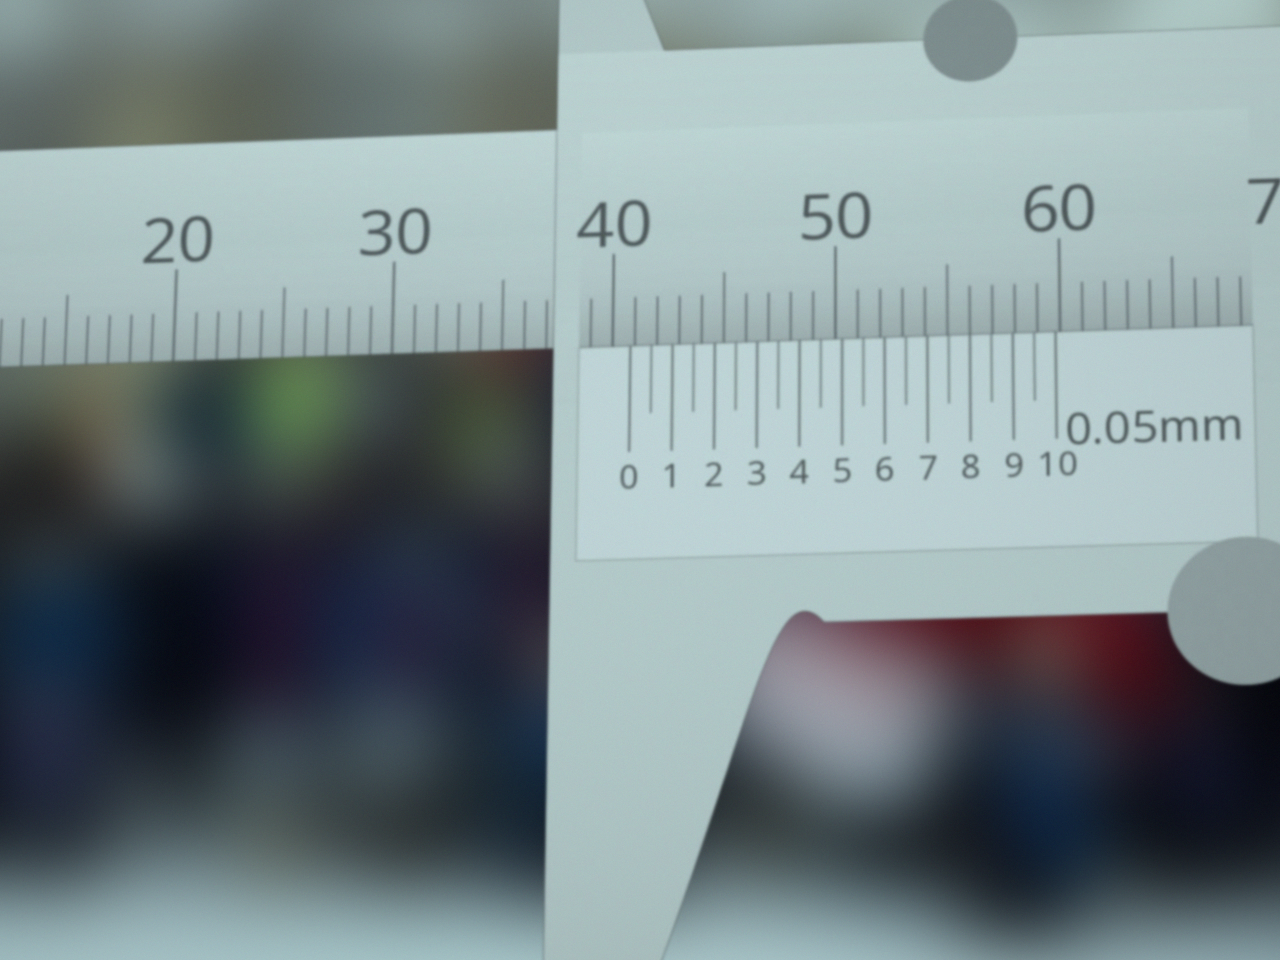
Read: 40.8 mm
